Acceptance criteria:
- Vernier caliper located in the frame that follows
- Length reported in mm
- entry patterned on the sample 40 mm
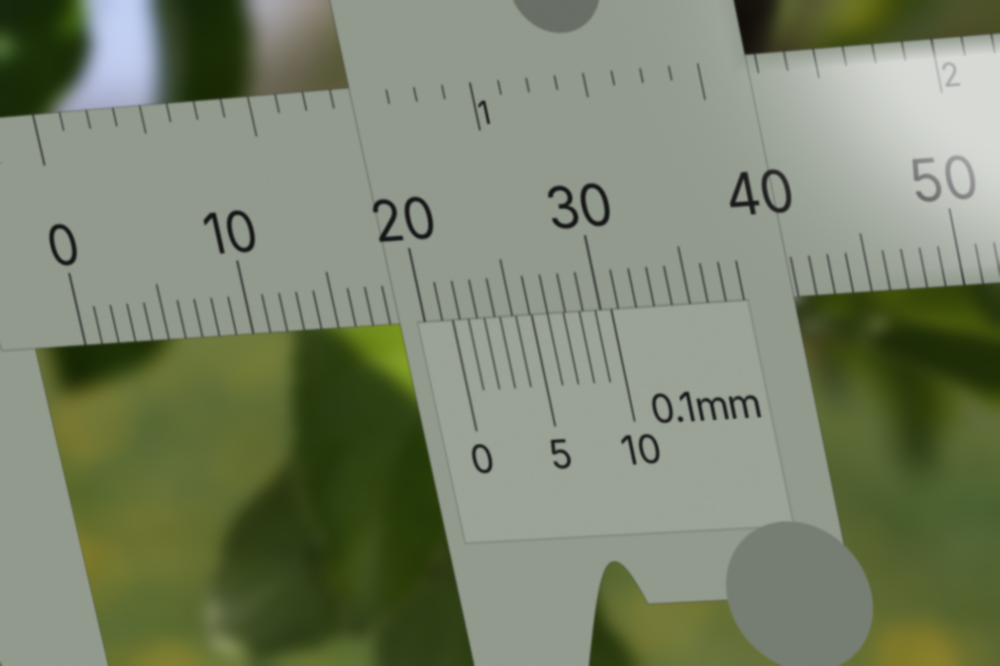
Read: 21.6 mm
